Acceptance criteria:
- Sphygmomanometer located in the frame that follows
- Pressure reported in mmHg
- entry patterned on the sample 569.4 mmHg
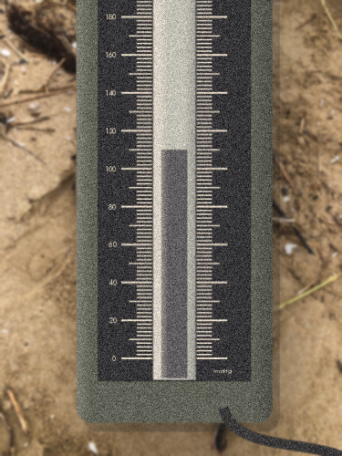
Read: 110 mmHg
